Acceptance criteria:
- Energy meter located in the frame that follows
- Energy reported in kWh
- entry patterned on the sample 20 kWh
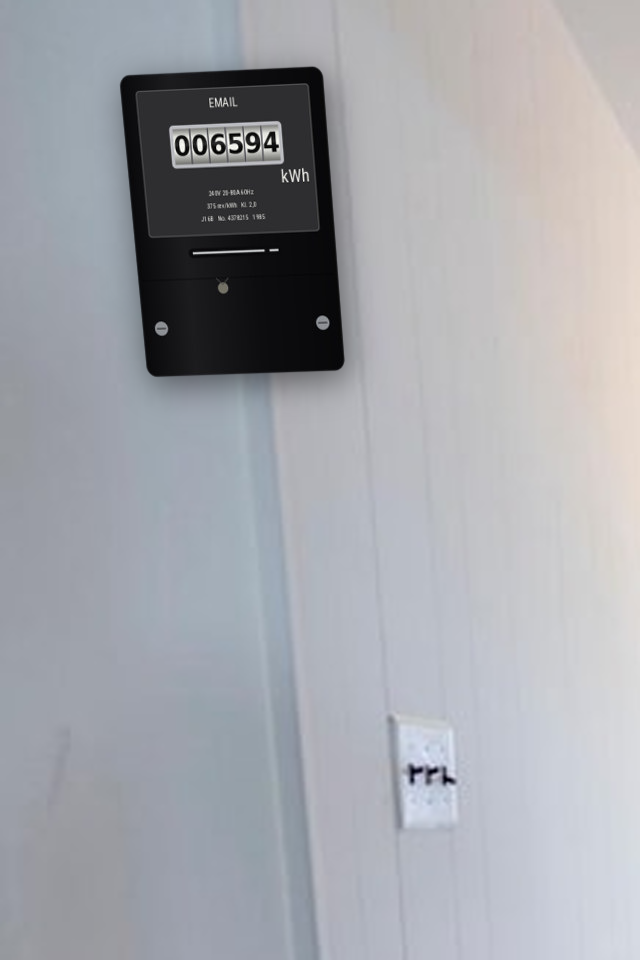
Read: 6594 kWh
